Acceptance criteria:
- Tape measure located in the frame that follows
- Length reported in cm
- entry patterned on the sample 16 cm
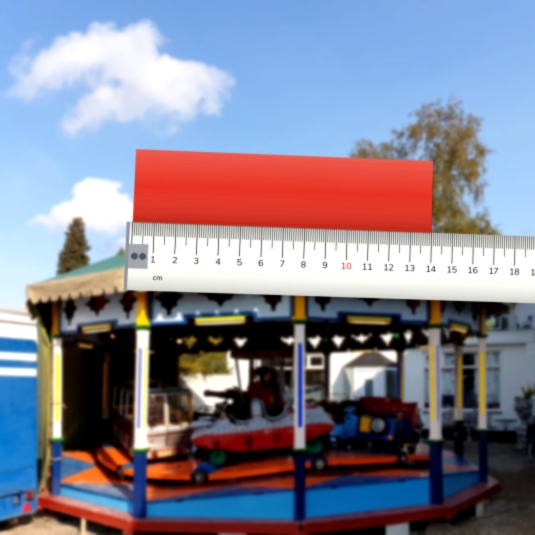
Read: 14 cm
